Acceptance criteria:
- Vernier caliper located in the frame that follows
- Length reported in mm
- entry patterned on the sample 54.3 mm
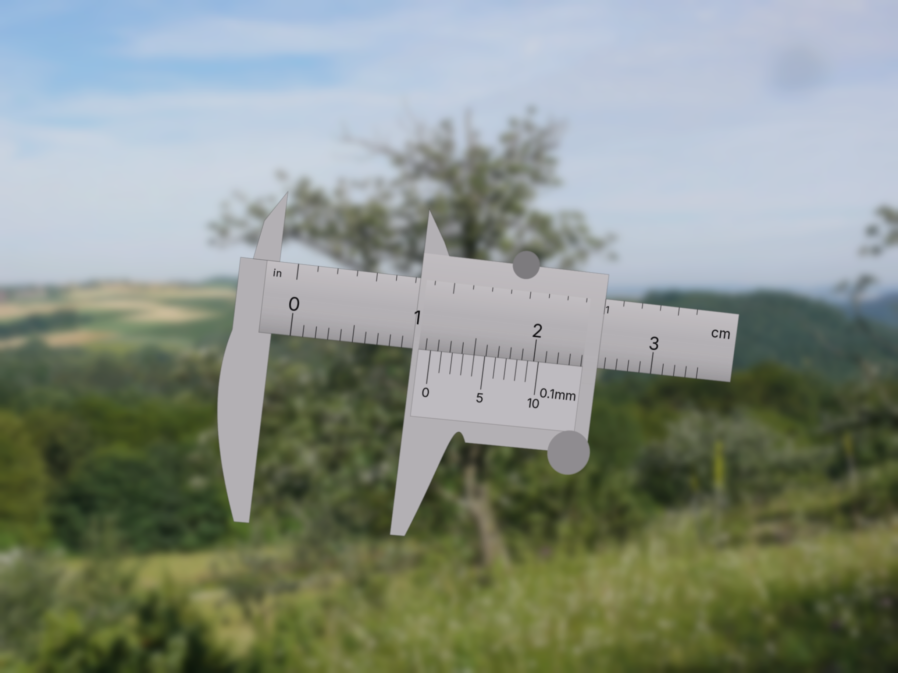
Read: 11.4 mm
